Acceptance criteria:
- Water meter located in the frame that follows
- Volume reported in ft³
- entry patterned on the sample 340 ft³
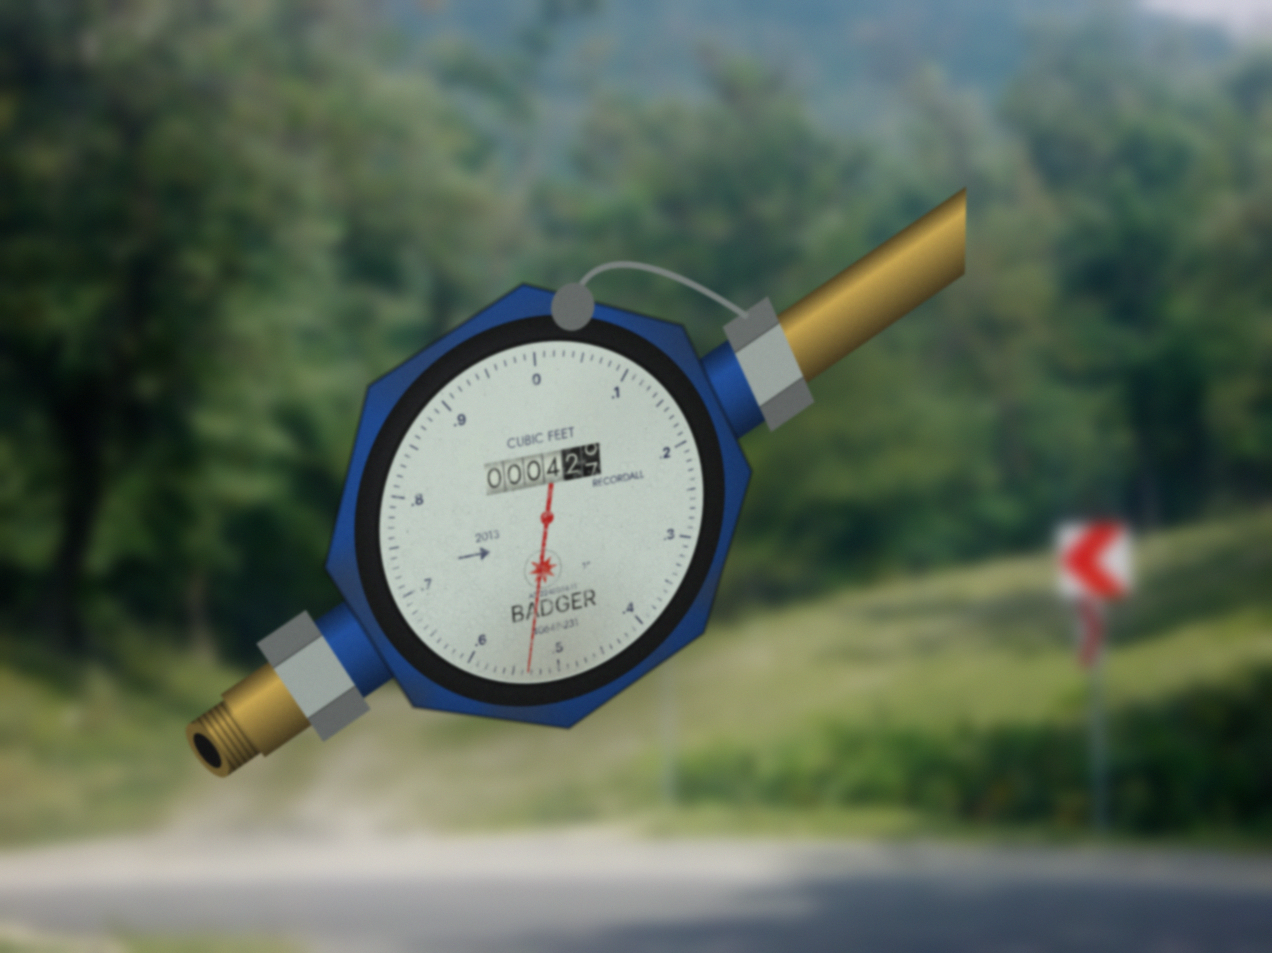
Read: 426.53 ft³
